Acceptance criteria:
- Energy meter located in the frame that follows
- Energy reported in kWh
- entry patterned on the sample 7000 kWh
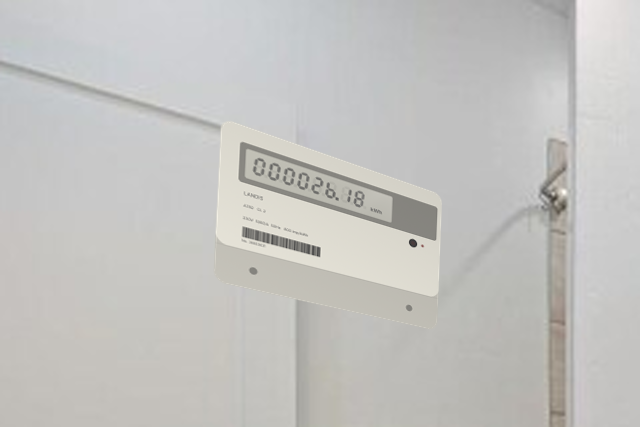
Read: 26.18 kWh
